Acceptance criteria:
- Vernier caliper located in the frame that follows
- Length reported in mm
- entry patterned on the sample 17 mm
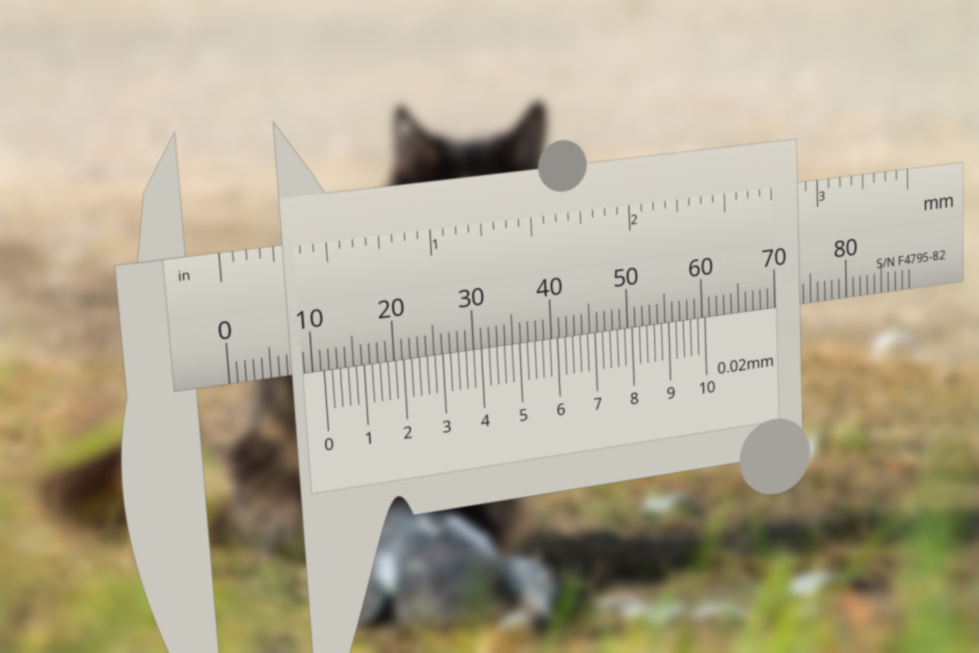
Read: 11.4 mm
